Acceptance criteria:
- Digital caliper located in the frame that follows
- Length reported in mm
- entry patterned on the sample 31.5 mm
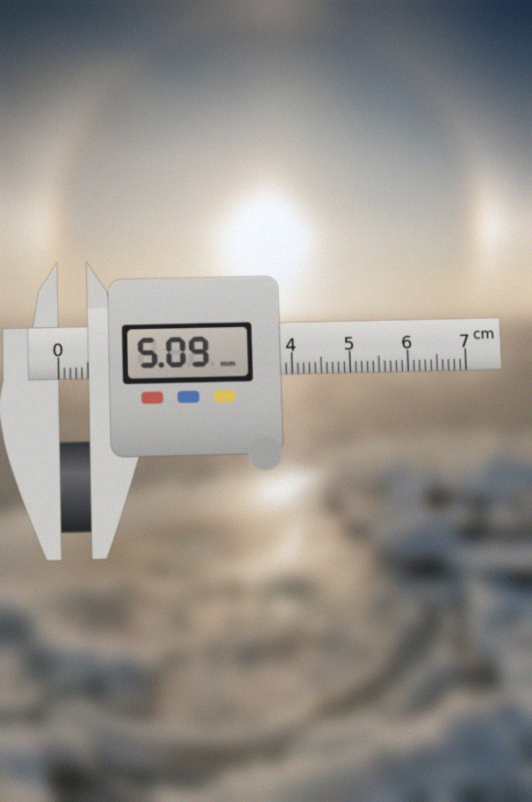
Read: 5.09 mm
